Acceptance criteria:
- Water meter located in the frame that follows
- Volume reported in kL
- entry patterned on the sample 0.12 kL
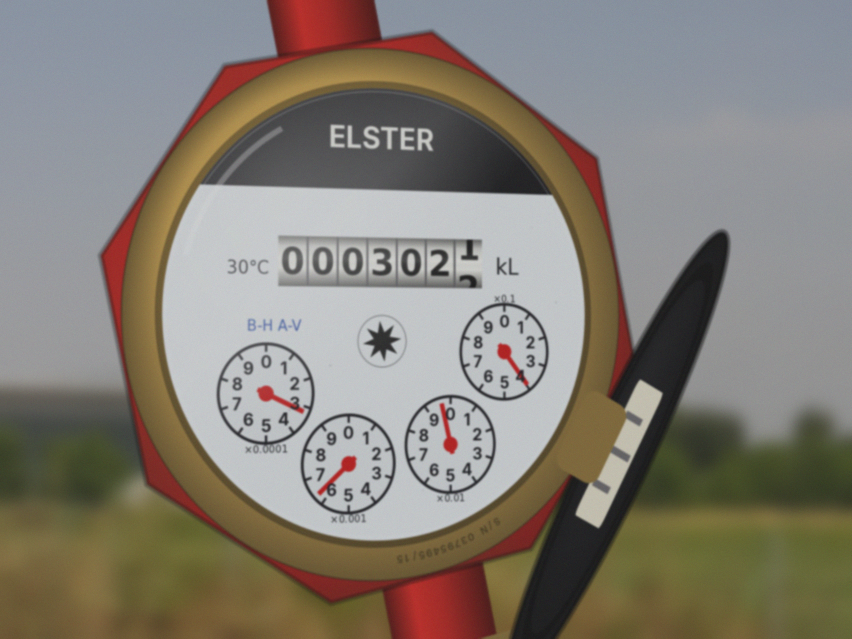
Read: 3021.3963 kL
